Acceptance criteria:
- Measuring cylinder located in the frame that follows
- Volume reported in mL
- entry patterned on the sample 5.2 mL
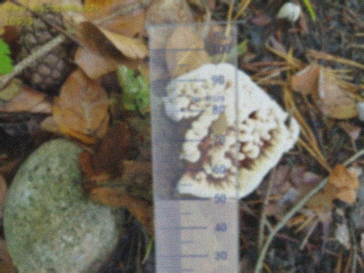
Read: 50 mL
